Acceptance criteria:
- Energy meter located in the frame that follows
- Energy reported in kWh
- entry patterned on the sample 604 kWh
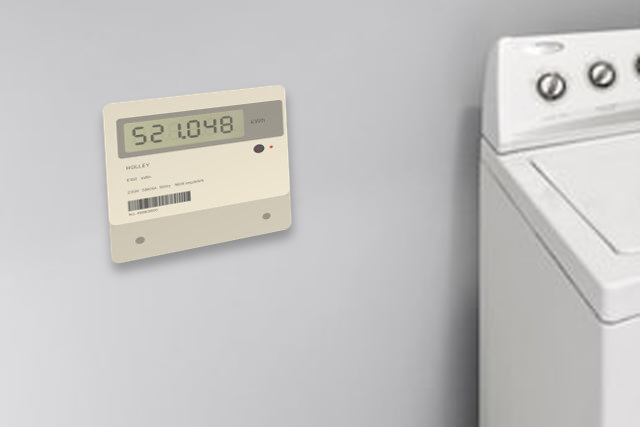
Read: 521.048 kWh
